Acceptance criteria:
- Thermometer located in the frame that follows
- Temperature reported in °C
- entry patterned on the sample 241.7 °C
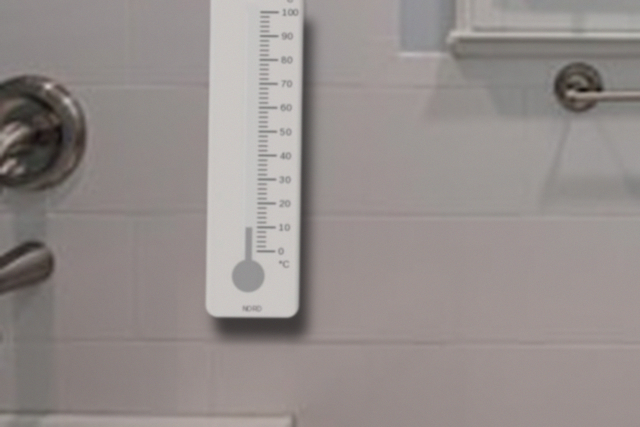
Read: 10 °C
